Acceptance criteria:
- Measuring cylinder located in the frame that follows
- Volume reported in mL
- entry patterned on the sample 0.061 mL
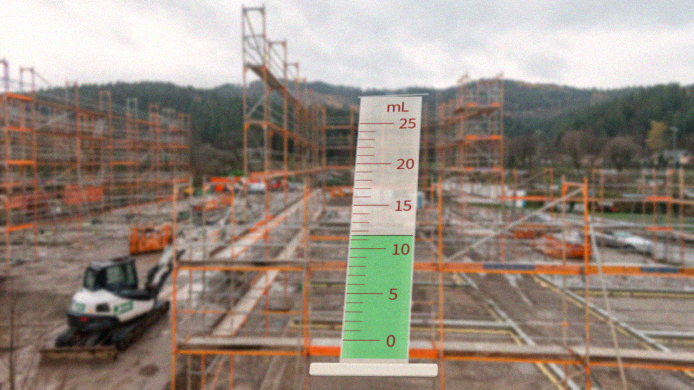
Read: 11.5 mL
